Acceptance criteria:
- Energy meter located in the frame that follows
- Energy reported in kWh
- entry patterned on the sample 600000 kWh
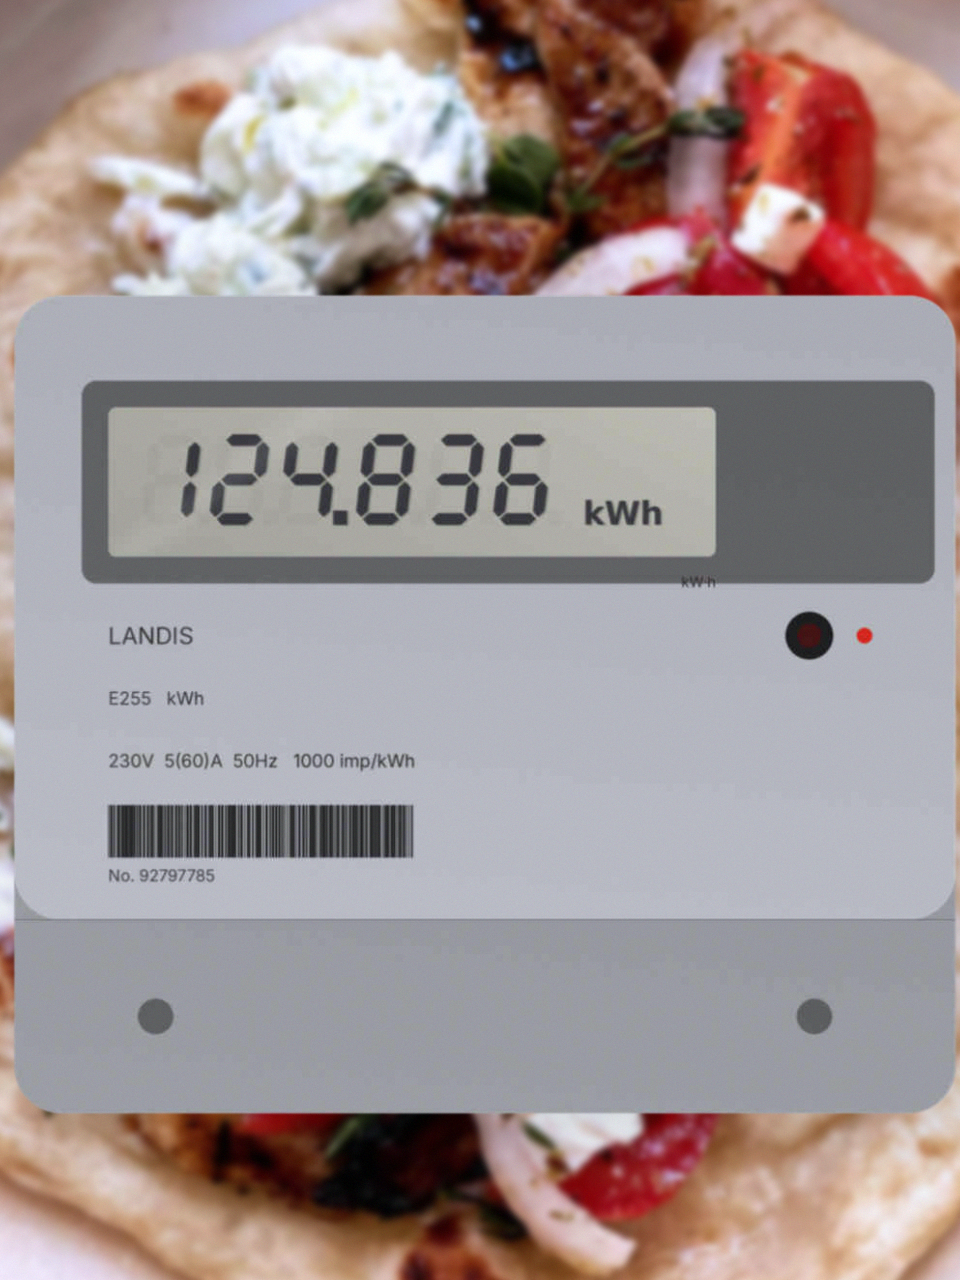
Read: 124.836 kWh
